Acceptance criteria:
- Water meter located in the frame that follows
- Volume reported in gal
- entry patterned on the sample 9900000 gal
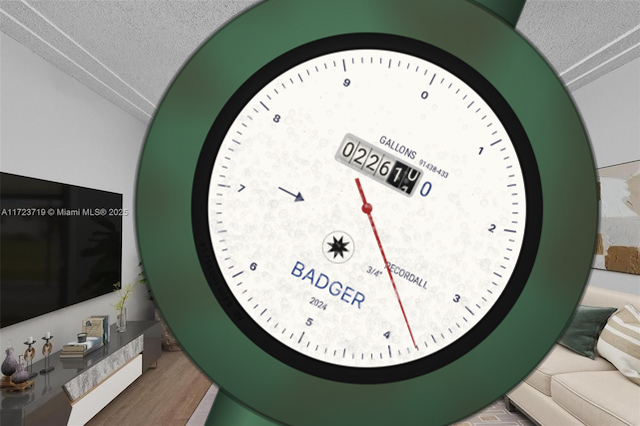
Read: 226103.7 gal
